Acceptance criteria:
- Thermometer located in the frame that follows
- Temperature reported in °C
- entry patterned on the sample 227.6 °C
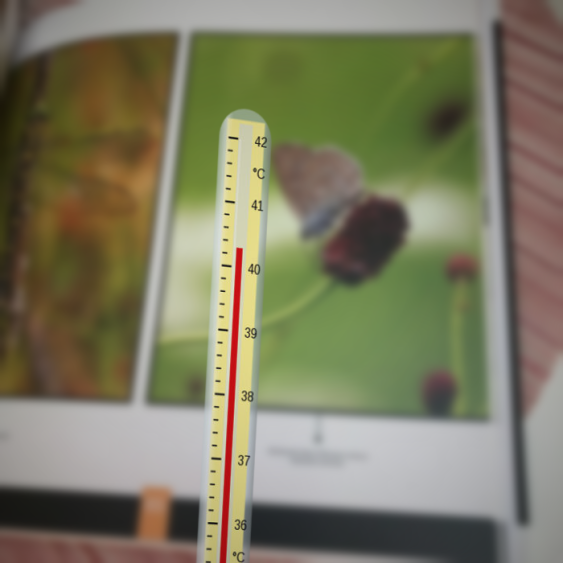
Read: 40.3 °C
